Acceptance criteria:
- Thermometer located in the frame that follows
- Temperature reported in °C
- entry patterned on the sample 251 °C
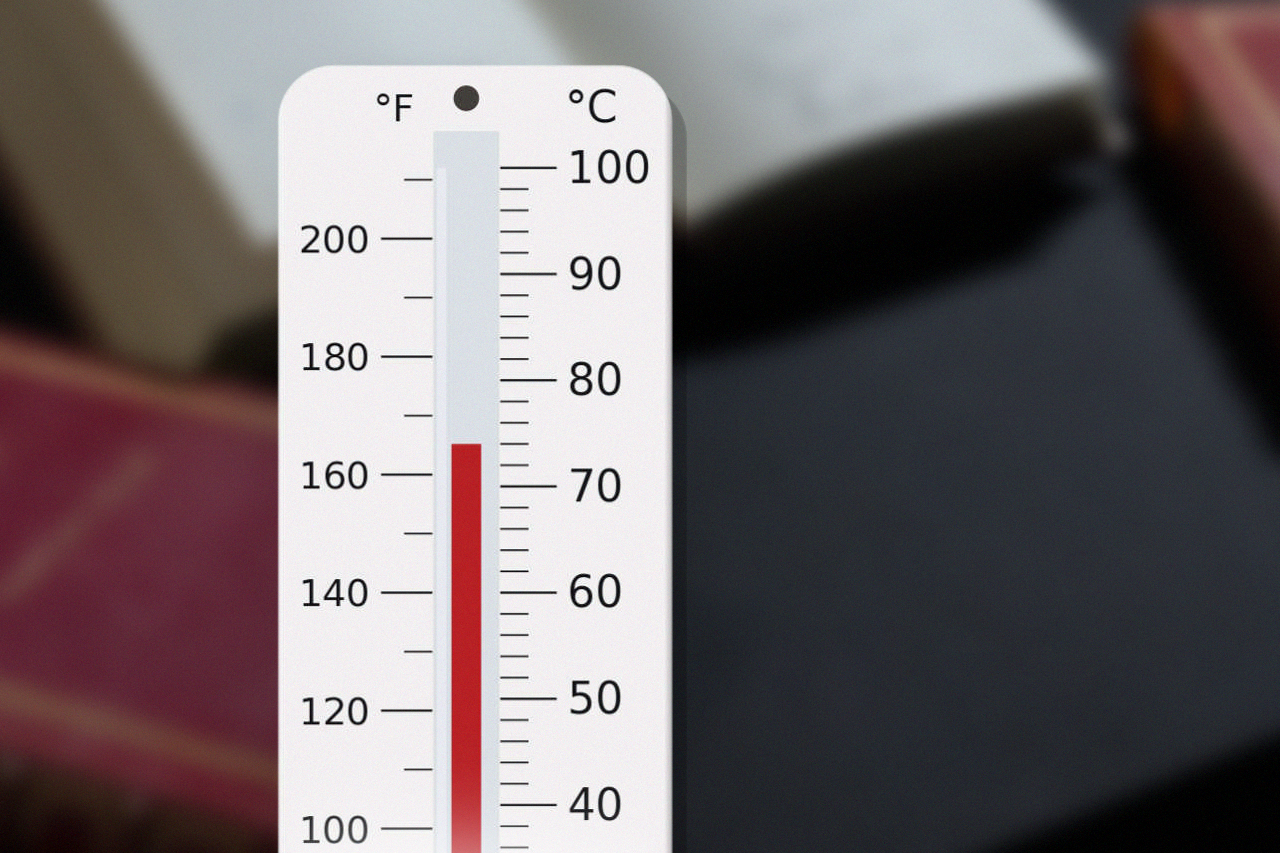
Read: 74 °C
